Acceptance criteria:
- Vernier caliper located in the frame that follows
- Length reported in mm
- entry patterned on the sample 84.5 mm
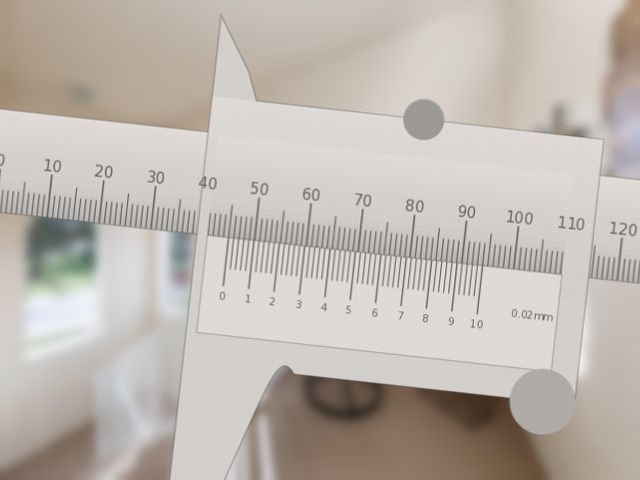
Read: 45.0 mm
